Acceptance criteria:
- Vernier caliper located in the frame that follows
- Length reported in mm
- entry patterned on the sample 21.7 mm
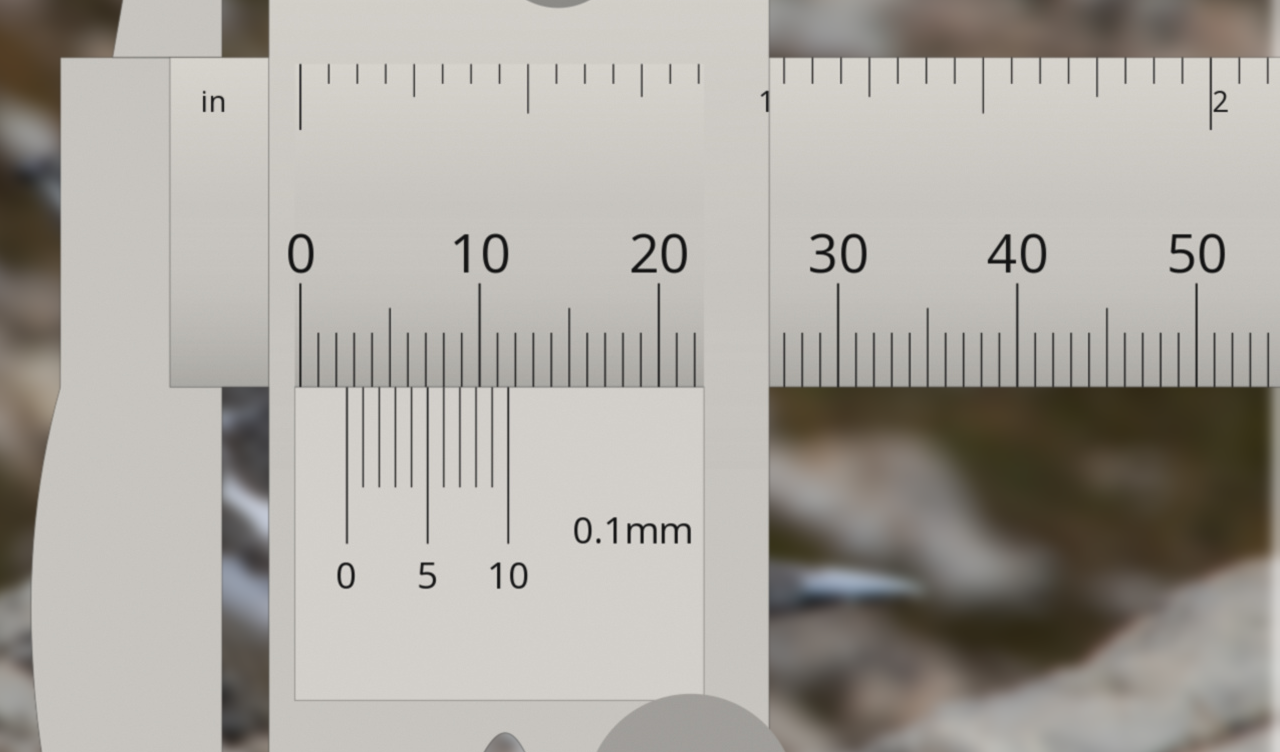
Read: 2.6 mm
